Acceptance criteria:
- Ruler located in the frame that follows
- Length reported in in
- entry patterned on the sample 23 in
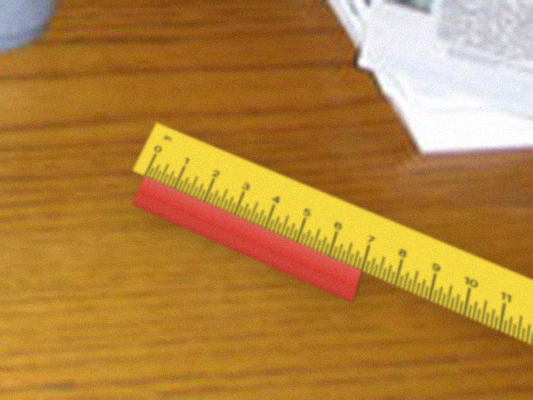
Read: 7 in
